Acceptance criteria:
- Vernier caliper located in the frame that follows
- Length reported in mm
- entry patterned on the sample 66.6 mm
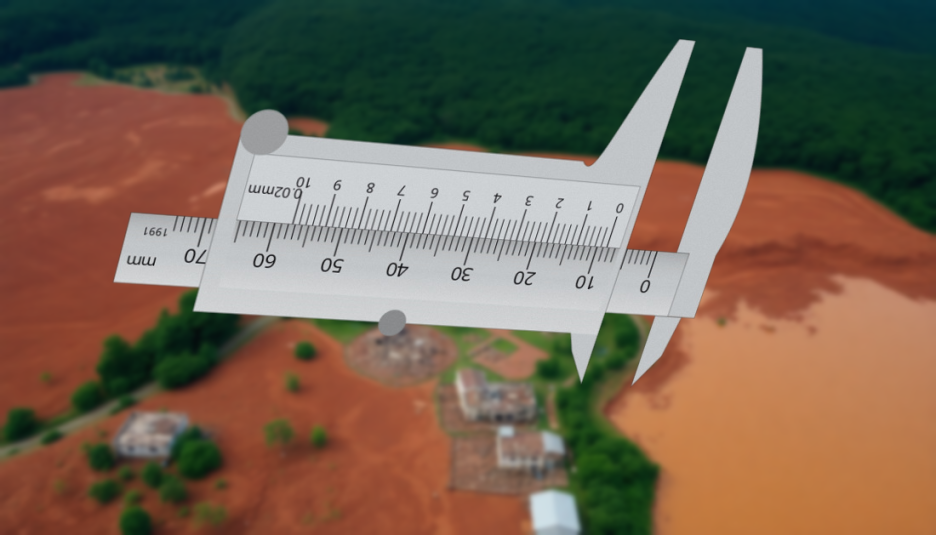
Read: 8.4 mm
